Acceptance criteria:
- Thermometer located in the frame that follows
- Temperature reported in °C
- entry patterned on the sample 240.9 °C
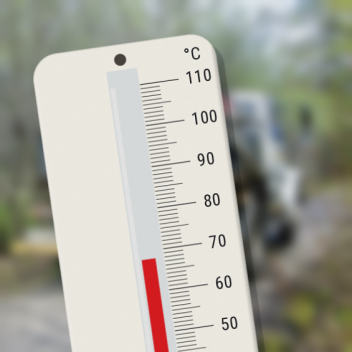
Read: 68 °C
